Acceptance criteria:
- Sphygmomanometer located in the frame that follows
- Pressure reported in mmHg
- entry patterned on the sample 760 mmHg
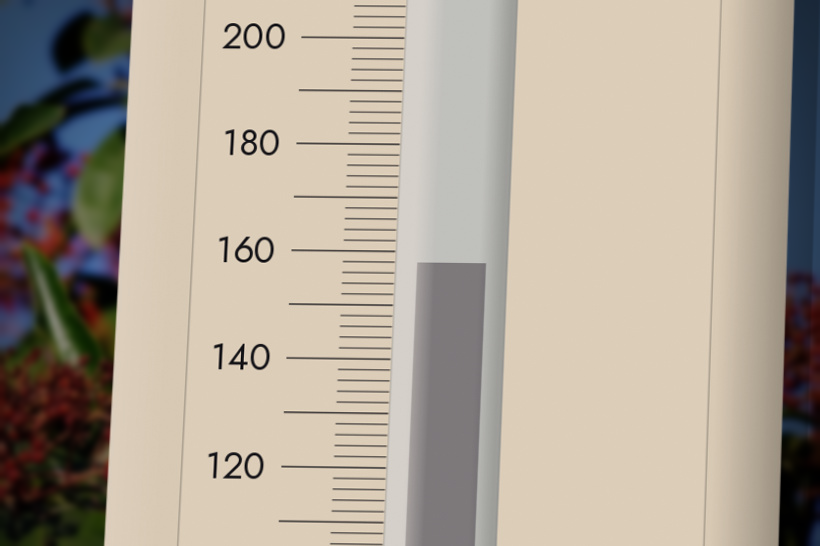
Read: 158 mmHg
